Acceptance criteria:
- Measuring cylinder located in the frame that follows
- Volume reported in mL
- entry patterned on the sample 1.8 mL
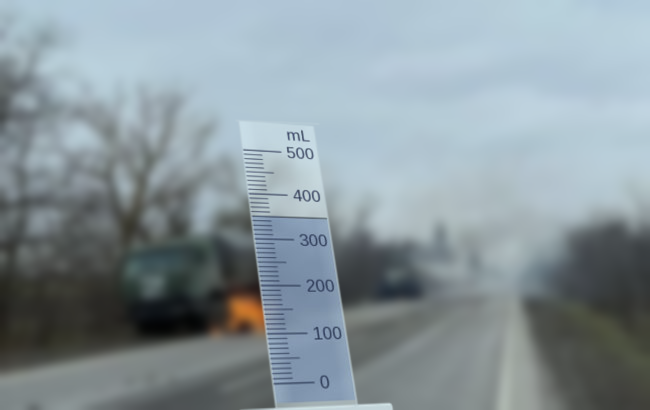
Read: 350 mL
